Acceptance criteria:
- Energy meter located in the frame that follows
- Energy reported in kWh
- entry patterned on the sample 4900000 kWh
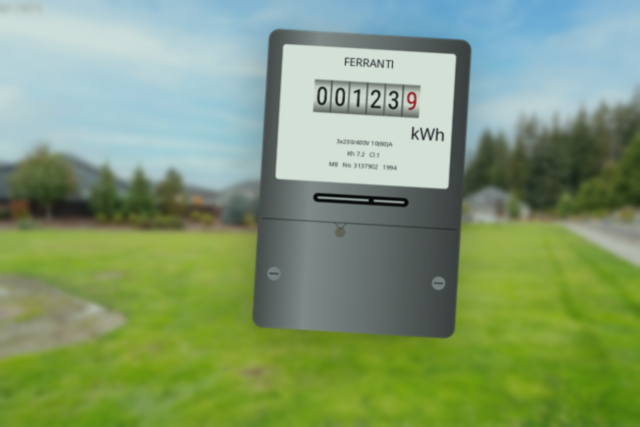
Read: 123.9 kWh
